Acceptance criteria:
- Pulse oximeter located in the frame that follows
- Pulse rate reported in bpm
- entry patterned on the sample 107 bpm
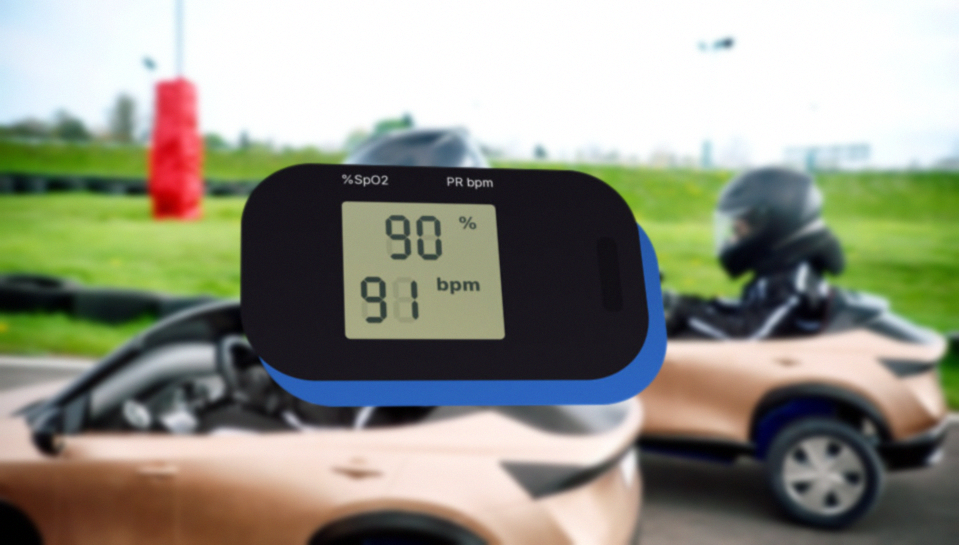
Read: 91 bpm
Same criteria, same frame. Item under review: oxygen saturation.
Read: 90 %
